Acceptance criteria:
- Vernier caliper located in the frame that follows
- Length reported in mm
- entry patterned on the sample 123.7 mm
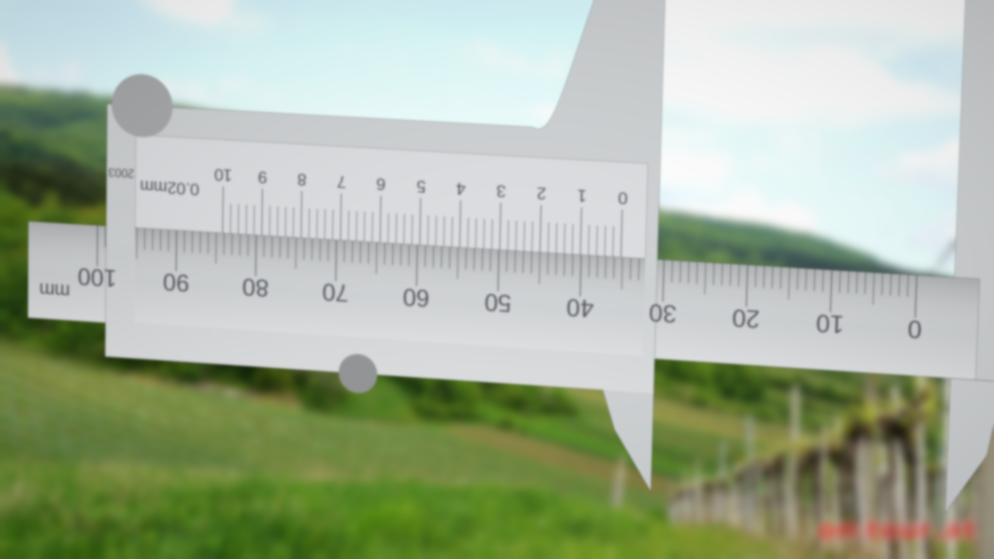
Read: 35.2 mm
